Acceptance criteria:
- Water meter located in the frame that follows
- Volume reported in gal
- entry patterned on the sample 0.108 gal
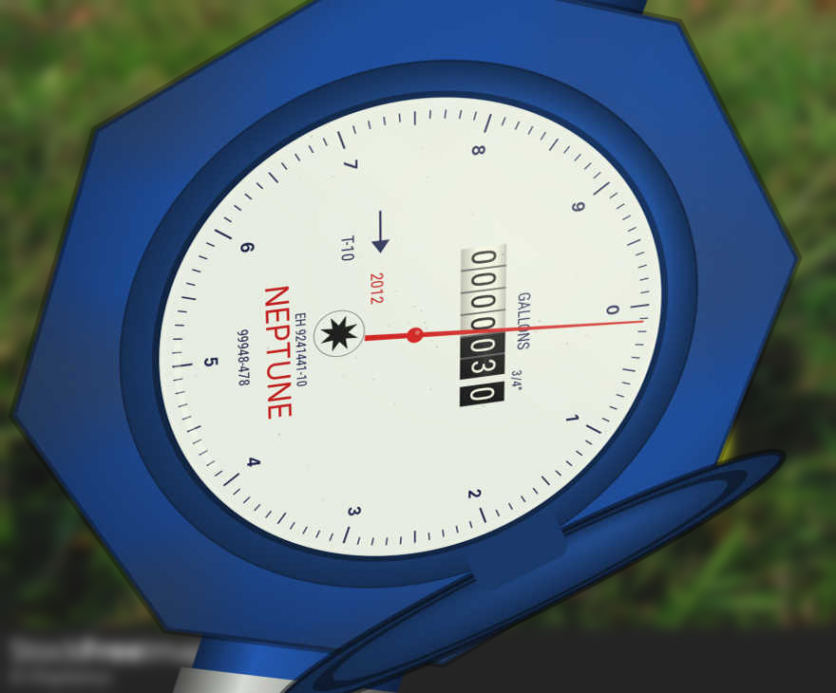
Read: 30.1 gal
